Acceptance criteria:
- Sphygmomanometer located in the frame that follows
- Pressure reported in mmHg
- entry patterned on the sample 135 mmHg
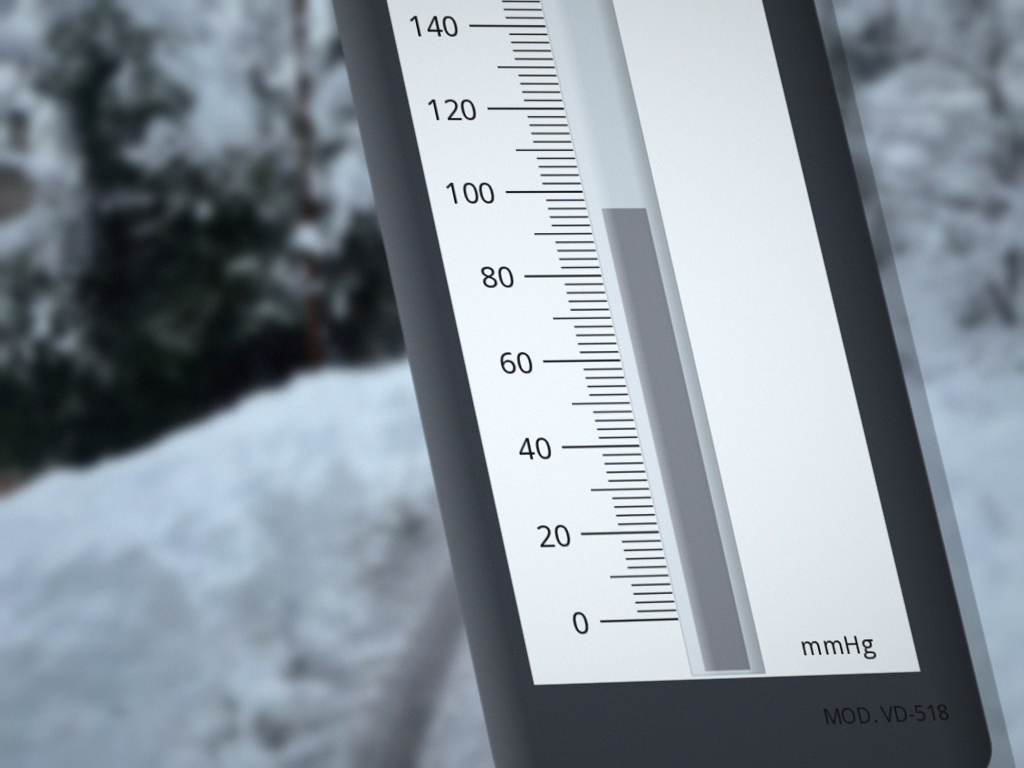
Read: 96 mmHg
